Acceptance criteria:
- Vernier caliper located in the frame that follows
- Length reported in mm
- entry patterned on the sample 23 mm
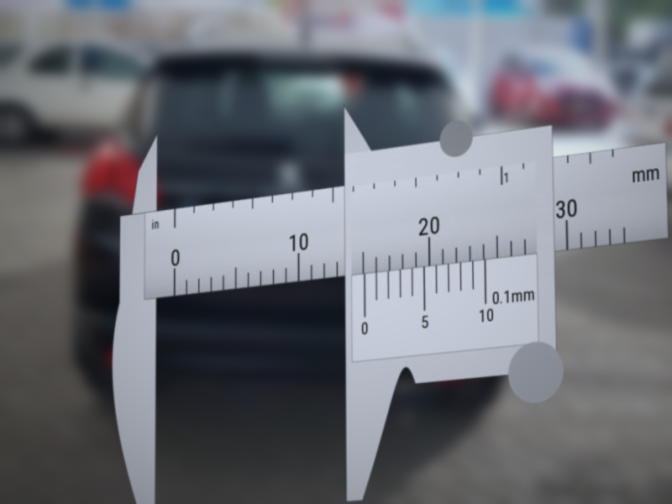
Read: 15.1 mm
